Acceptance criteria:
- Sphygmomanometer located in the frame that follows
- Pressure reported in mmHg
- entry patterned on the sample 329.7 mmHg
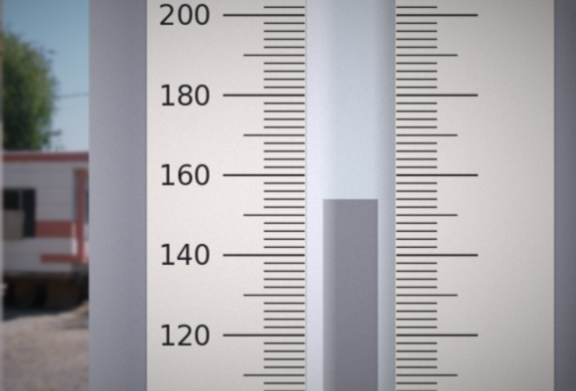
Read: 154 mmHg
